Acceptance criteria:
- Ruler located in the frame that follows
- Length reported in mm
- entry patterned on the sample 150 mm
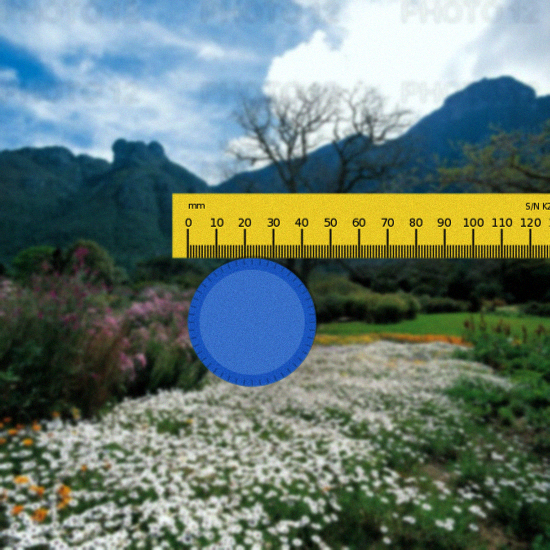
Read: 45 mm
